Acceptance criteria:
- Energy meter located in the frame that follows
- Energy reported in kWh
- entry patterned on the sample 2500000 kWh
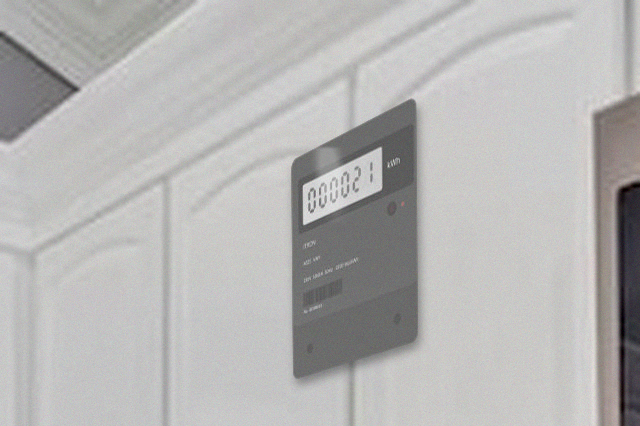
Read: 21 kWh
